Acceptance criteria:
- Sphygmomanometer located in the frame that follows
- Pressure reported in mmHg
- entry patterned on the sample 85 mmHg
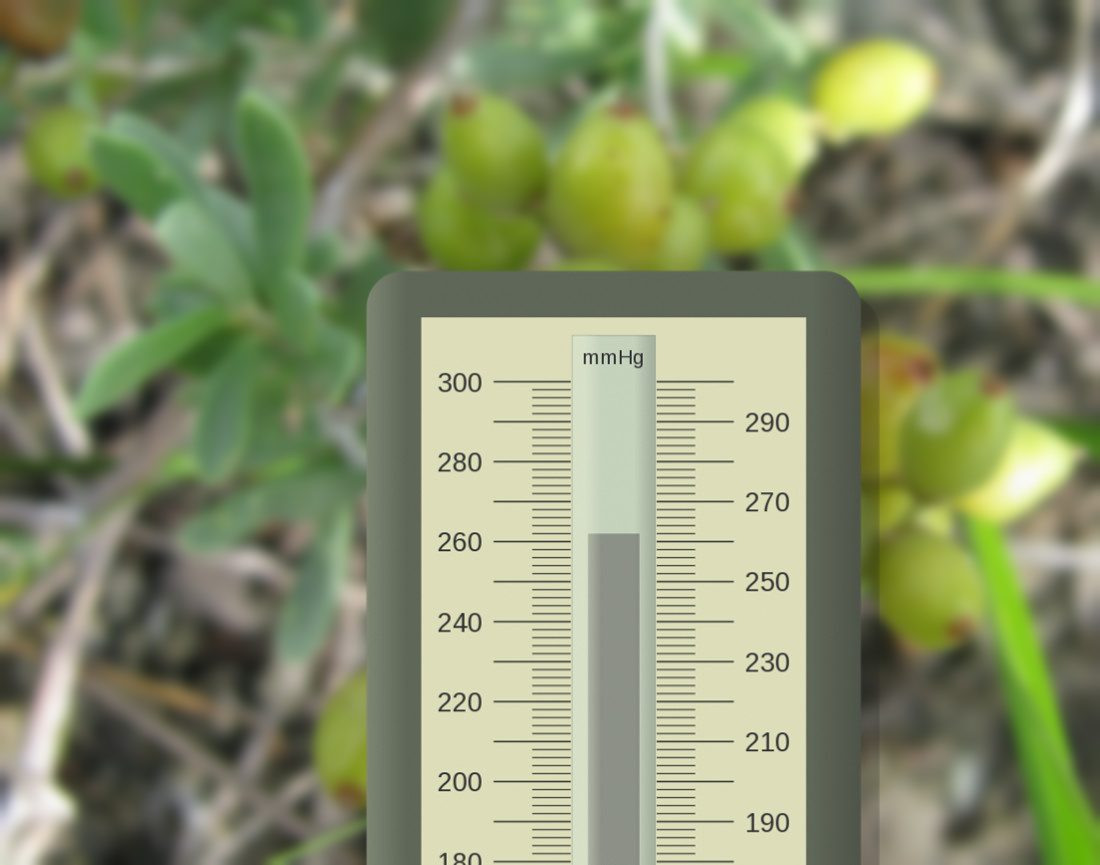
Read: 262 mmHg
